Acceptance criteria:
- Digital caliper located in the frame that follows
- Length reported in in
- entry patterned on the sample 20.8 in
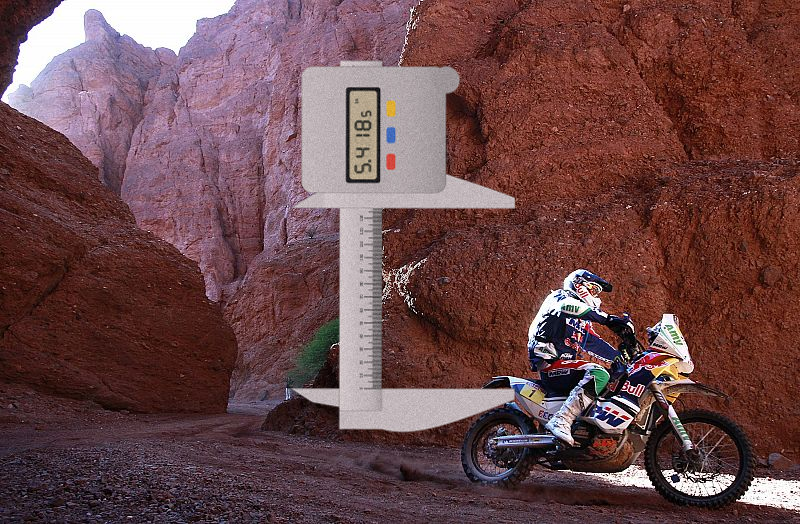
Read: 5.4185 in
